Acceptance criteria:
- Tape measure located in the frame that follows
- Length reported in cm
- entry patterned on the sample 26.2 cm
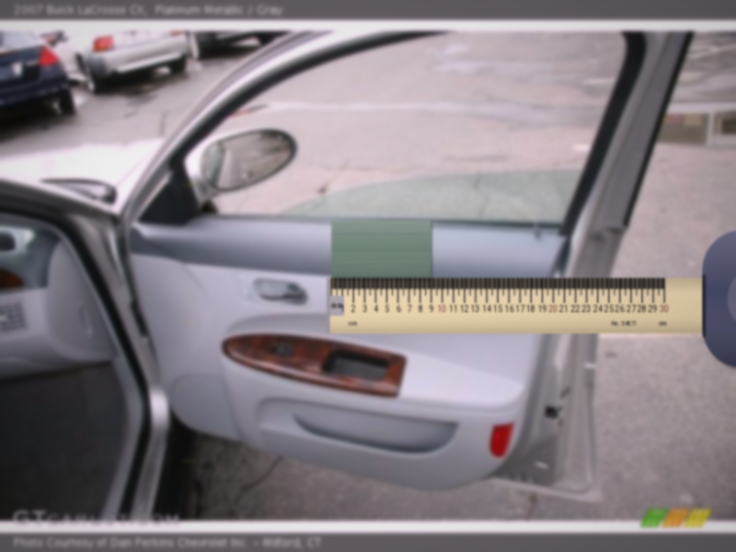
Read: 9 cm
